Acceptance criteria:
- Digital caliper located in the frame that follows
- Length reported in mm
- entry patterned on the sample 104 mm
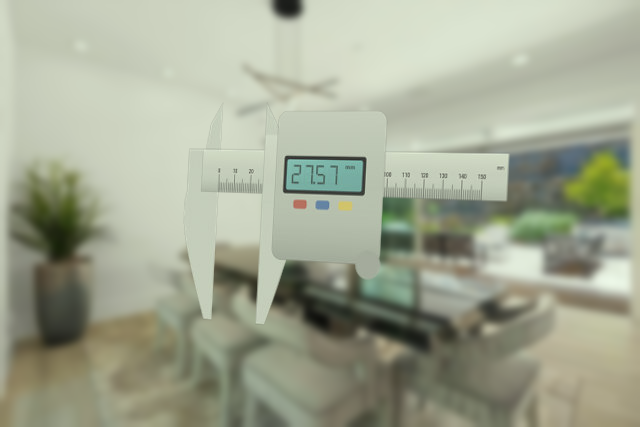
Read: 27.57 mm
